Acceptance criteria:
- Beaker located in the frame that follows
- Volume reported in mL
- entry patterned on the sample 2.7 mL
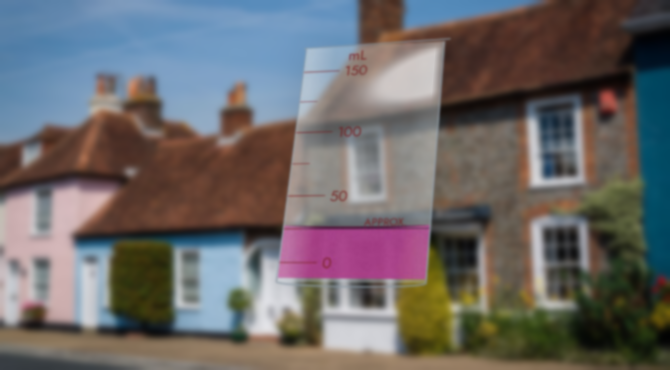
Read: 25 mL
